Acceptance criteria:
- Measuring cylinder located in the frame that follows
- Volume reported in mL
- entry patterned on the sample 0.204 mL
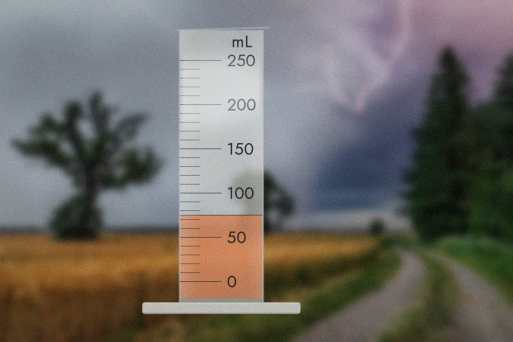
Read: 75 mL
